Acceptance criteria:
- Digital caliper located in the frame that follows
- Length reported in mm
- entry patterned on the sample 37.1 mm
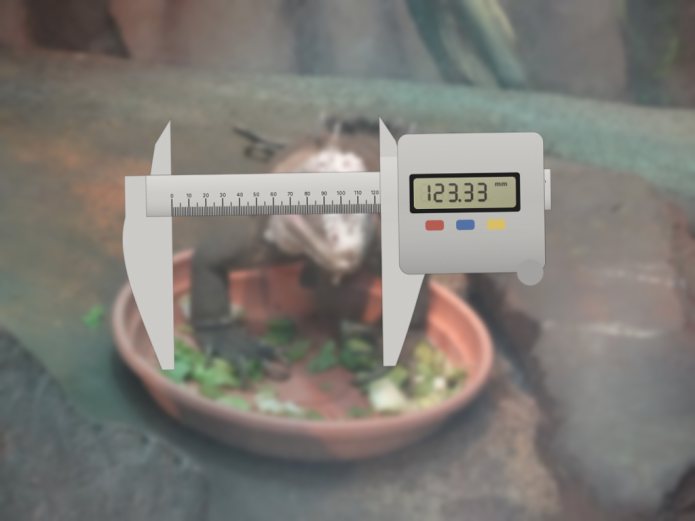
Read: 123.33 mm
